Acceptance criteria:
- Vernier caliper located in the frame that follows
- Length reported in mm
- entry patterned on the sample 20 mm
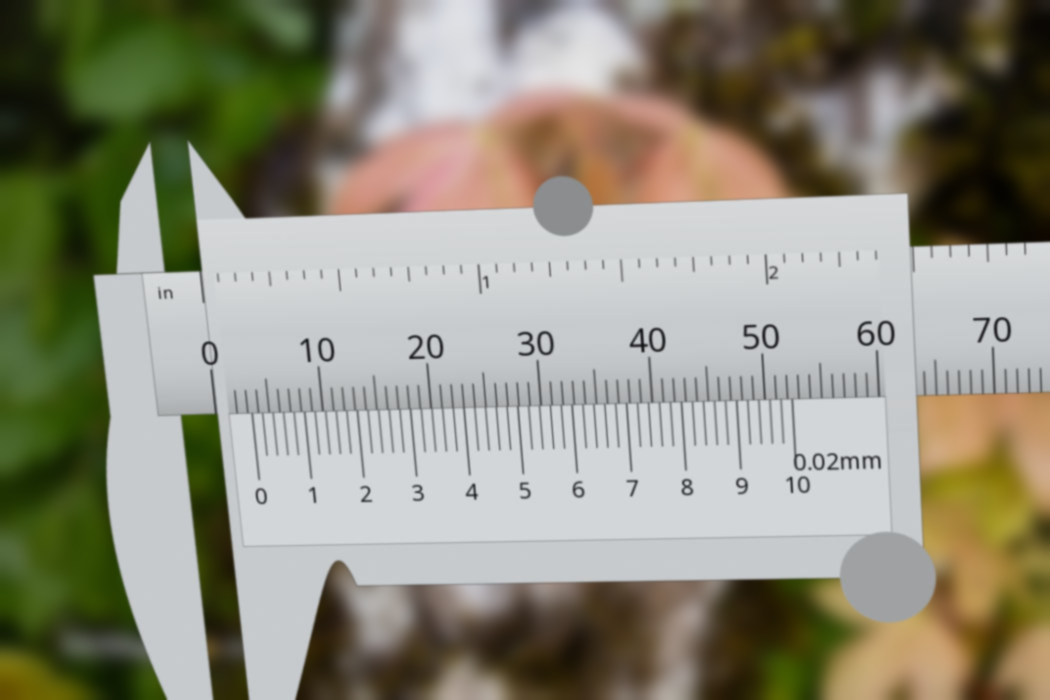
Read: 3.4 mm
